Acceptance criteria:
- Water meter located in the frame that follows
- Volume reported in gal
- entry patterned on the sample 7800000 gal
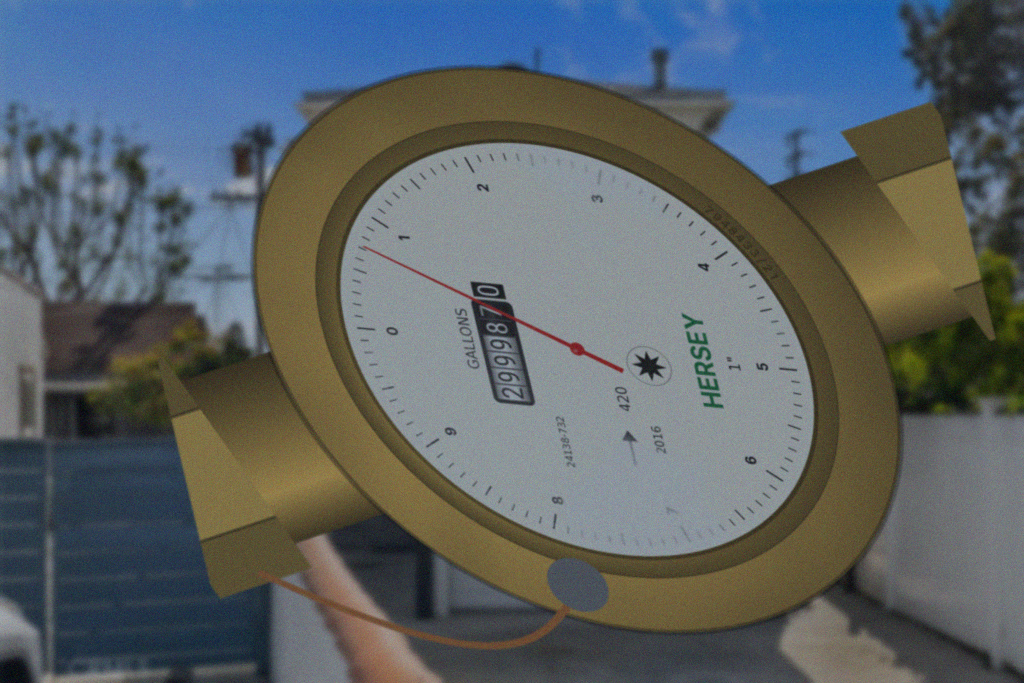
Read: 2999870.7 gal
